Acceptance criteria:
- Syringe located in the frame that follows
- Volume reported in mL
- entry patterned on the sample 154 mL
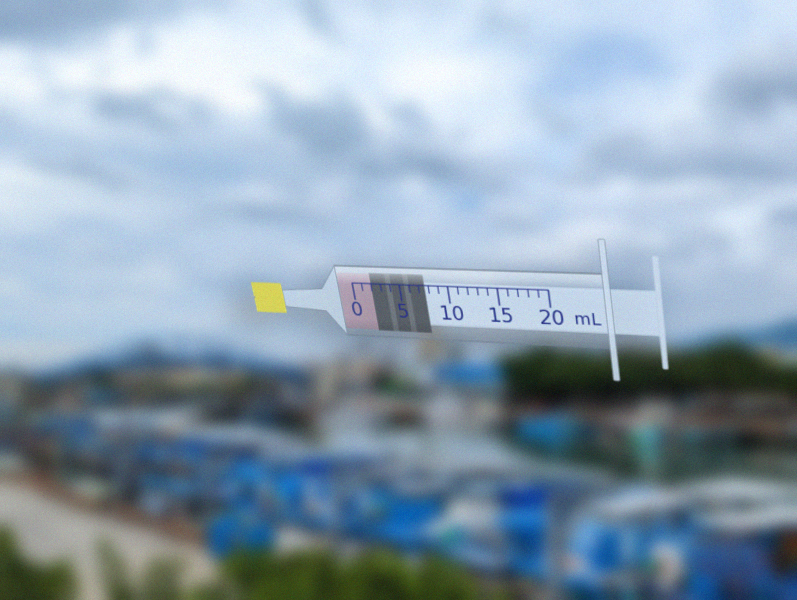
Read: 2 mL
